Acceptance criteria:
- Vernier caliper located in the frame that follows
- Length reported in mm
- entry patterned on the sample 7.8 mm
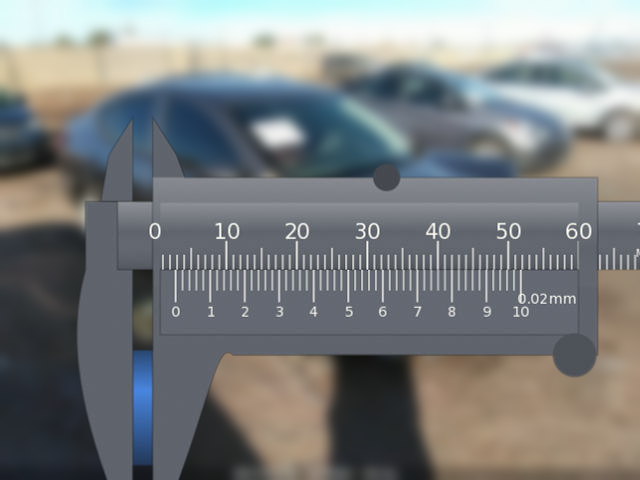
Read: 2.8 mm
